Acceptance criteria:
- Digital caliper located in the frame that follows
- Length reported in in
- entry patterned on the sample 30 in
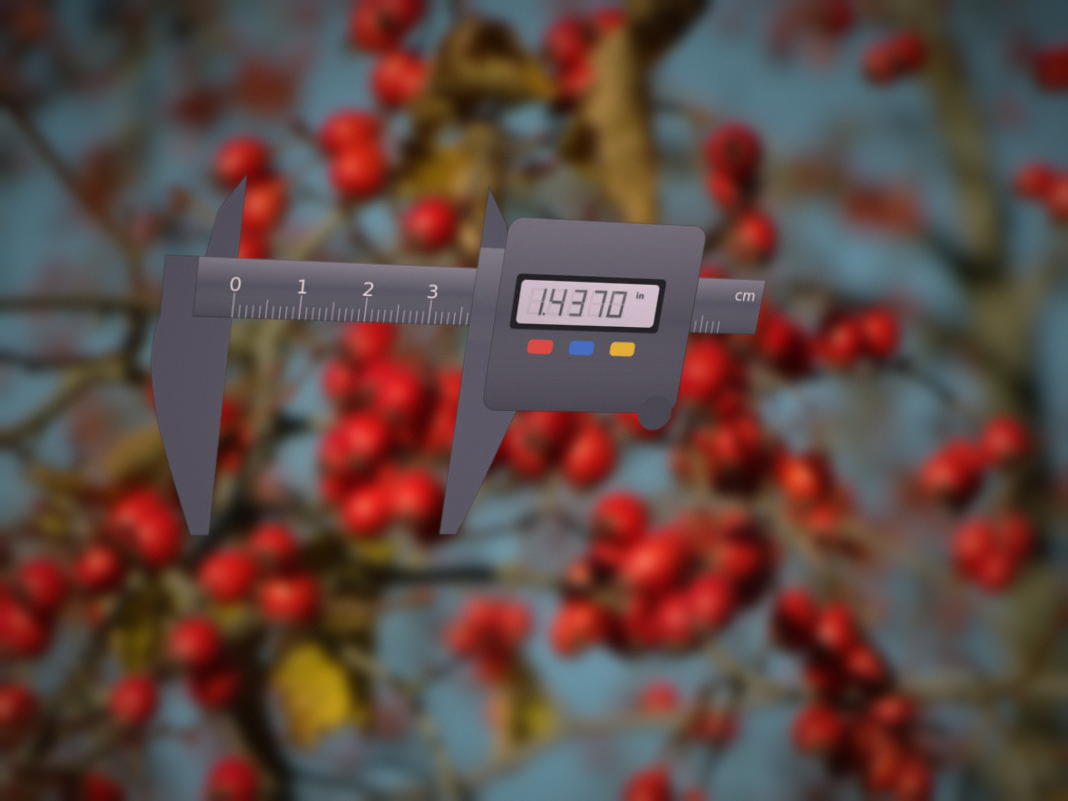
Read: 1.4370 in
